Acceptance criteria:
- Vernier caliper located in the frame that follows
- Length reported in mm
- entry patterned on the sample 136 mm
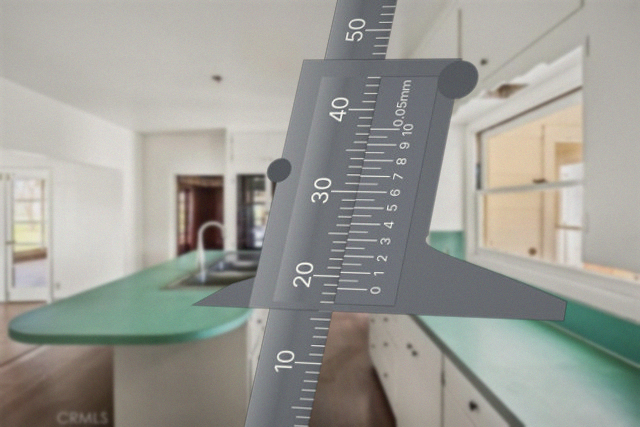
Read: 18.6 mm
